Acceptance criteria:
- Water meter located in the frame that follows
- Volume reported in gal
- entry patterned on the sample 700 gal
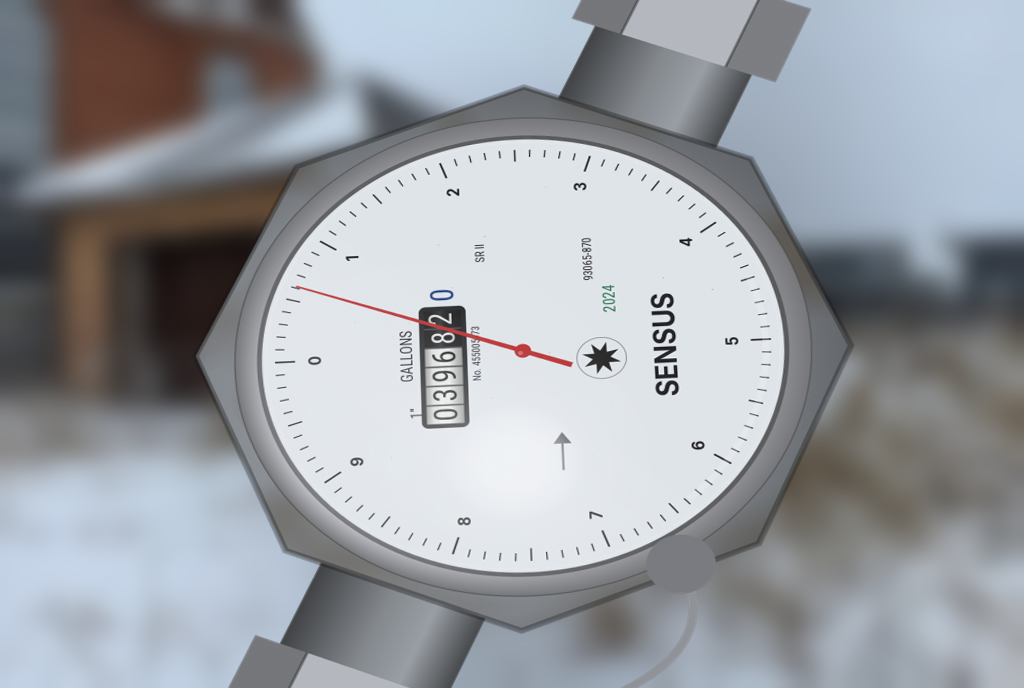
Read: 396820.6 gal
